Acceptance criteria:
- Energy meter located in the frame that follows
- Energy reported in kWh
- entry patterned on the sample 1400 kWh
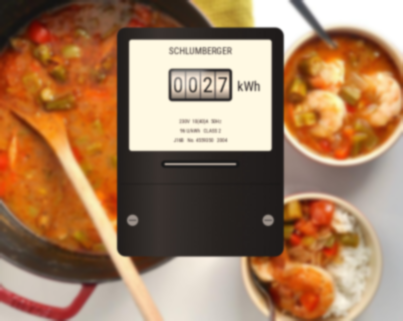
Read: 27 kWh
